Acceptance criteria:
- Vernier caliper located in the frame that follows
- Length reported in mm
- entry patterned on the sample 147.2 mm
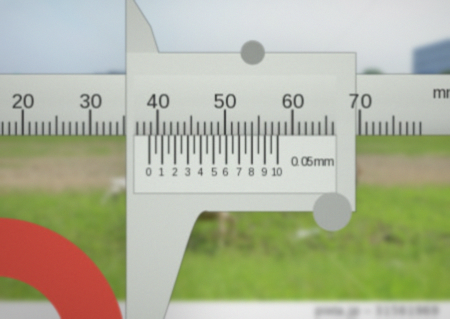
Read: 38.8 mm
